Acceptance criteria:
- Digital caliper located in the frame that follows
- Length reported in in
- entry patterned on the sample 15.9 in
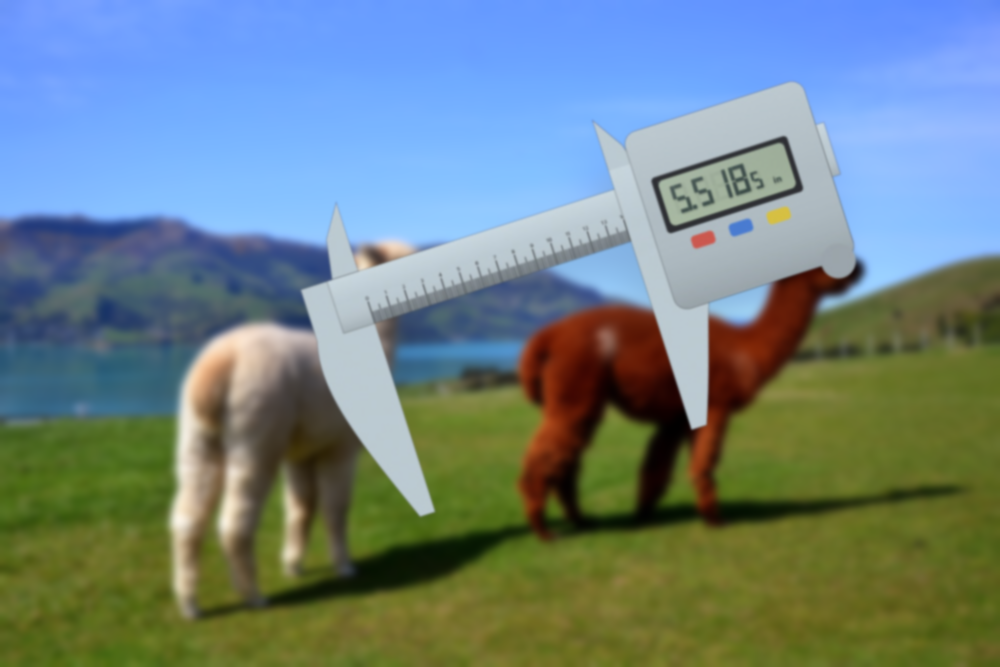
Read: 5.5185 in
